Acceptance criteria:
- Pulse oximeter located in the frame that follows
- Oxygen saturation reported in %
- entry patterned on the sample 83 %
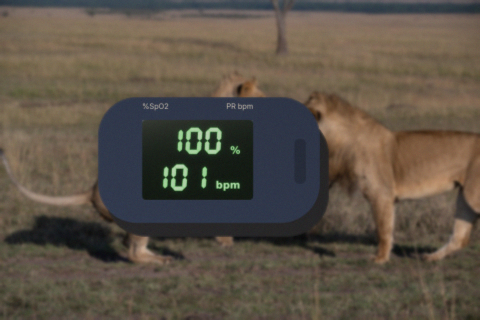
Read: 100 %
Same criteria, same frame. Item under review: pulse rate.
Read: 101 bpm
